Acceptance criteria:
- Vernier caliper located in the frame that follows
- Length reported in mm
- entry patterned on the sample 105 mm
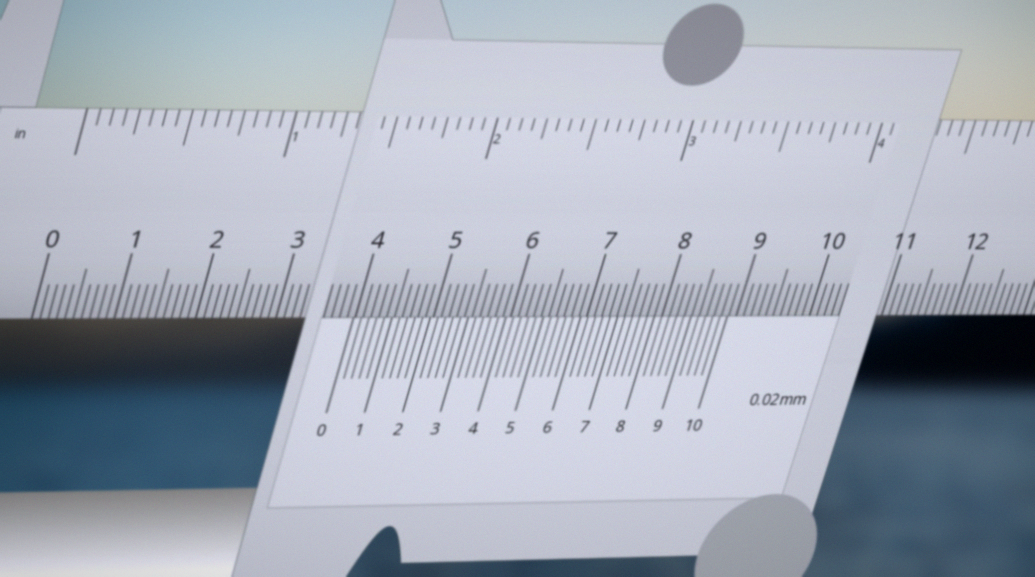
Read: 39.8 mm
